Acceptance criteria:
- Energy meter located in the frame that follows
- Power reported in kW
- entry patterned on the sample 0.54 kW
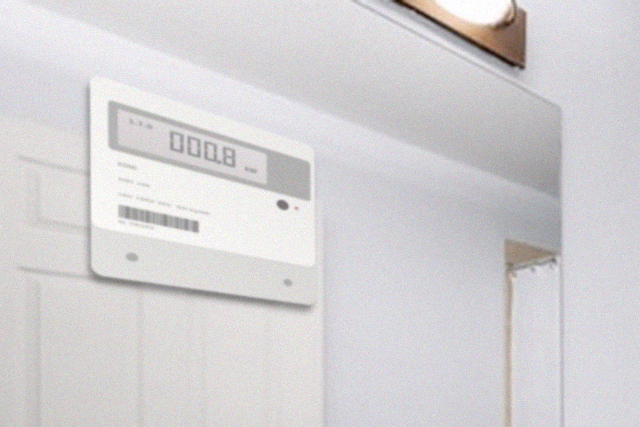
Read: 0.8 kW
